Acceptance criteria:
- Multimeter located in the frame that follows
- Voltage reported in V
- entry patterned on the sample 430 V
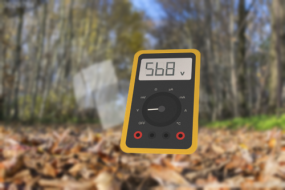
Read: 568 V
